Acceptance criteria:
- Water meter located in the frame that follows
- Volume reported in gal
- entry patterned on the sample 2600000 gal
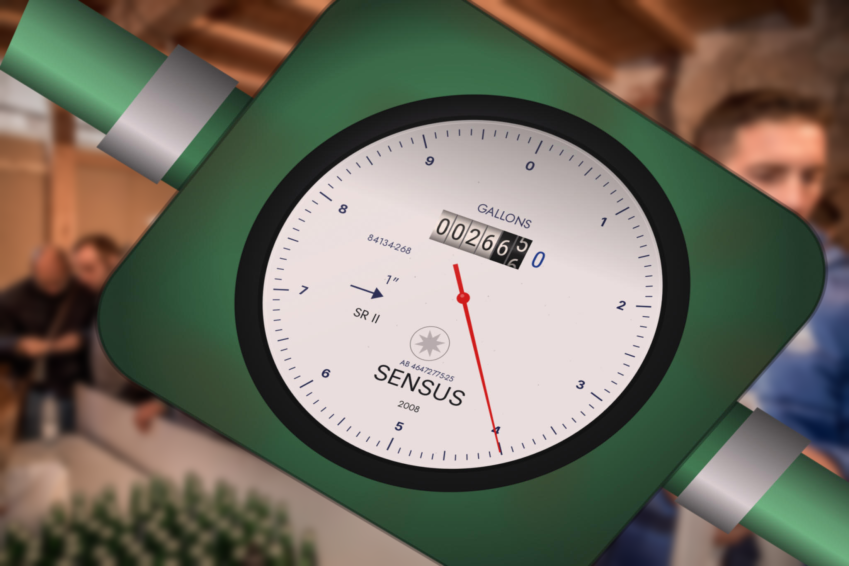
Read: 26654.0 gal
